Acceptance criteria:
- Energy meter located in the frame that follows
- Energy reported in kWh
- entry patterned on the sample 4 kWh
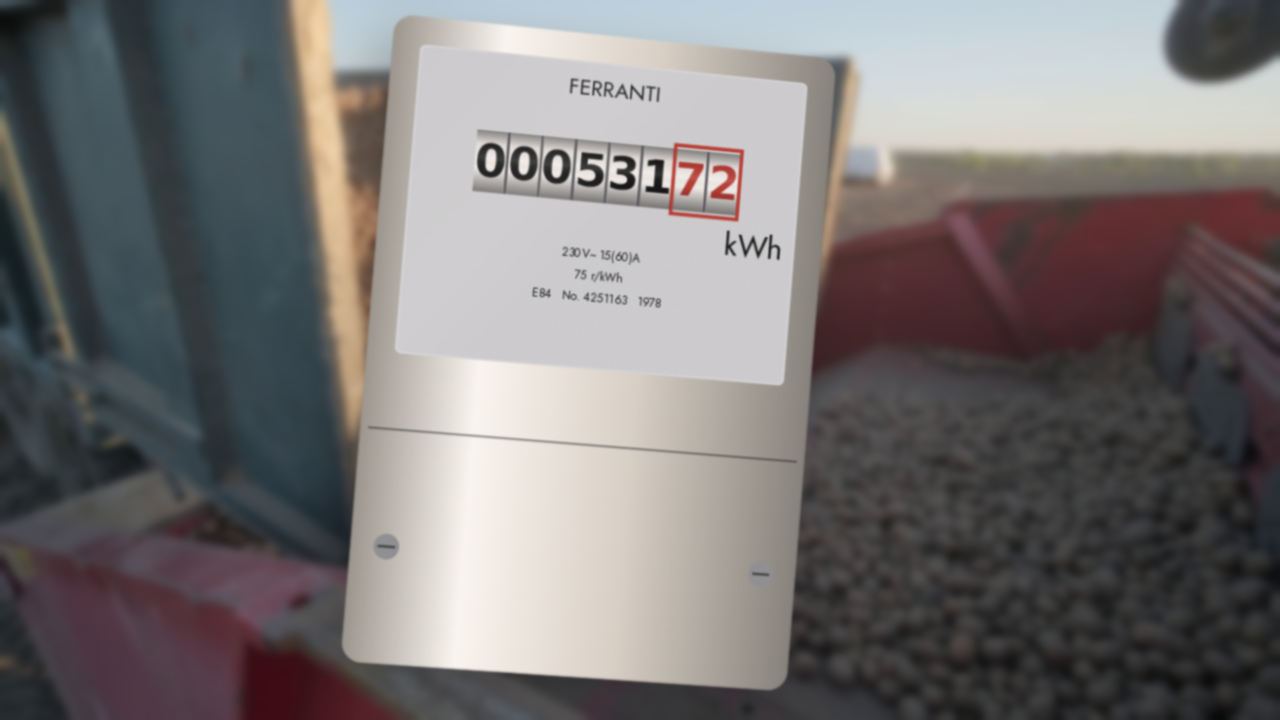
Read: 531.72 kWh
